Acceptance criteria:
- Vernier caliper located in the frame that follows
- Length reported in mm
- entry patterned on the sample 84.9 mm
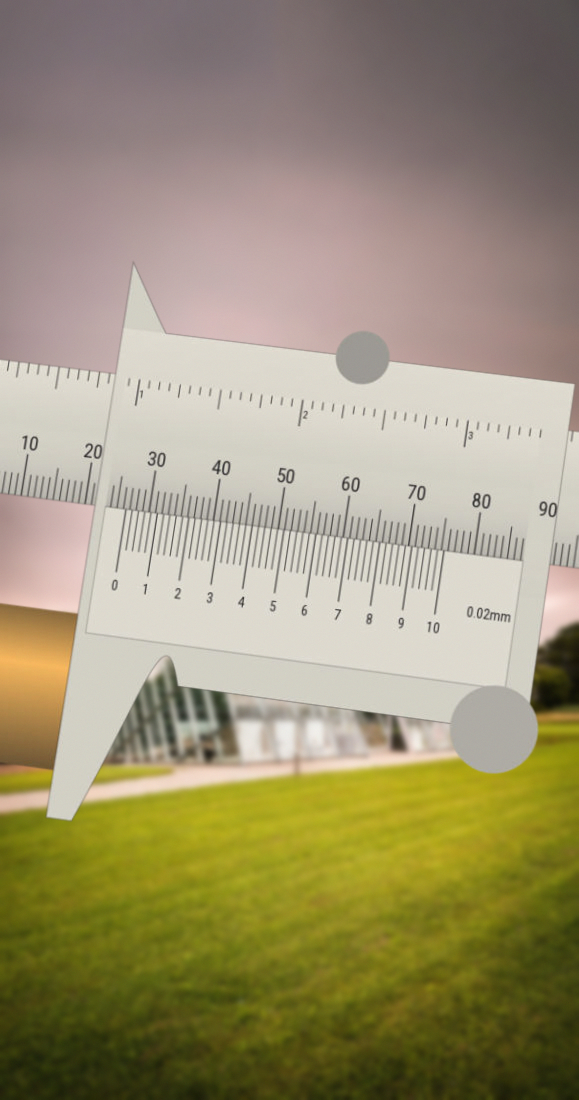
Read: 26.4 mm
